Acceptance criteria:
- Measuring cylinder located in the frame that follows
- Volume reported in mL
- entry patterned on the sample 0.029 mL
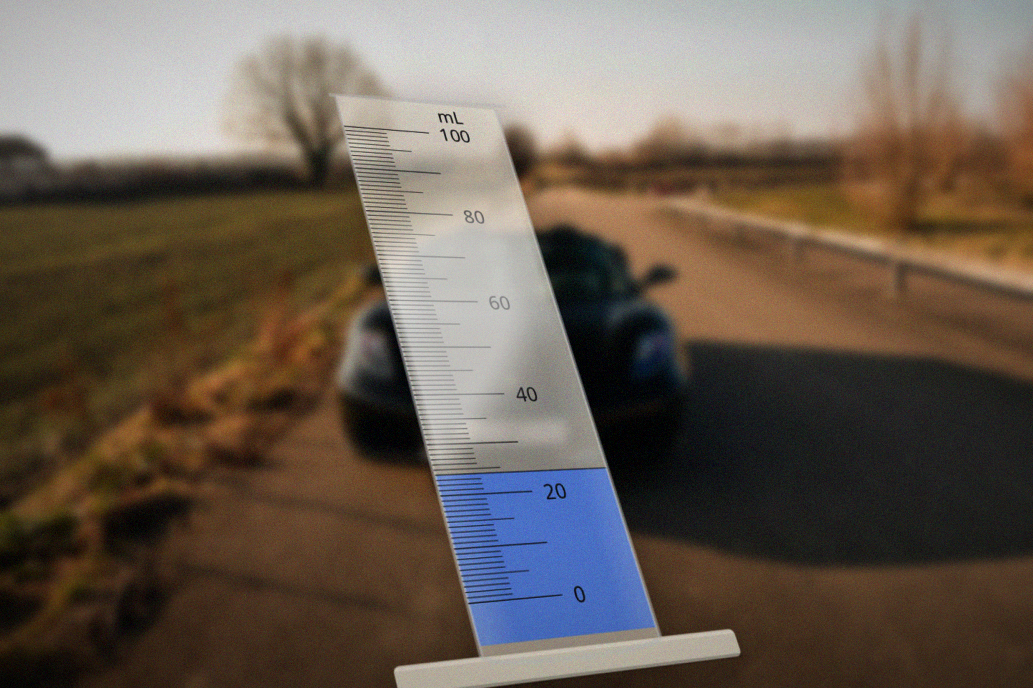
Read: 24 mL
